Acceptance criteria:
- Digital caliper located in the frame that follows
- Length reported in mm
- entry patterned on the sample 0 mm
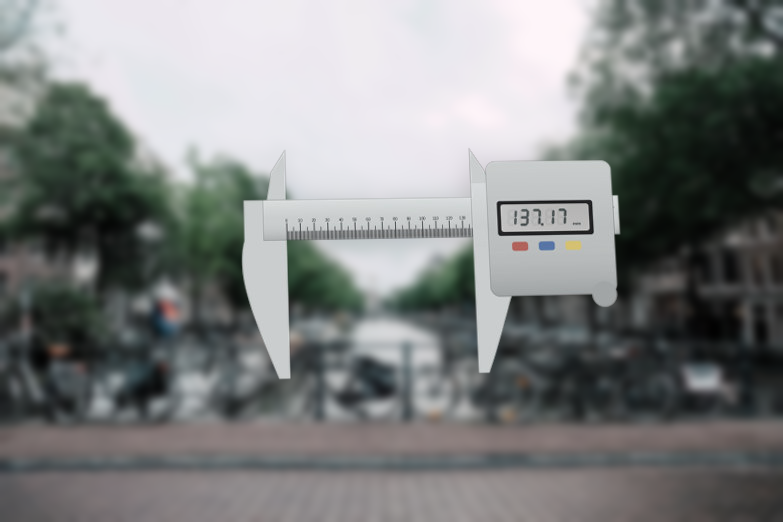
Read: 137.17 mm
